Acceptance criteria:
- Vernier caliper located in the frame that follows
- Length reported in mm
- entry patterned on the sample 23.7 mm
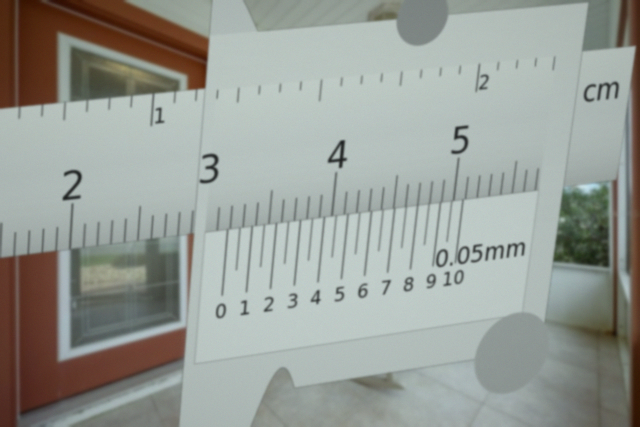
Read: 31.8 mm
